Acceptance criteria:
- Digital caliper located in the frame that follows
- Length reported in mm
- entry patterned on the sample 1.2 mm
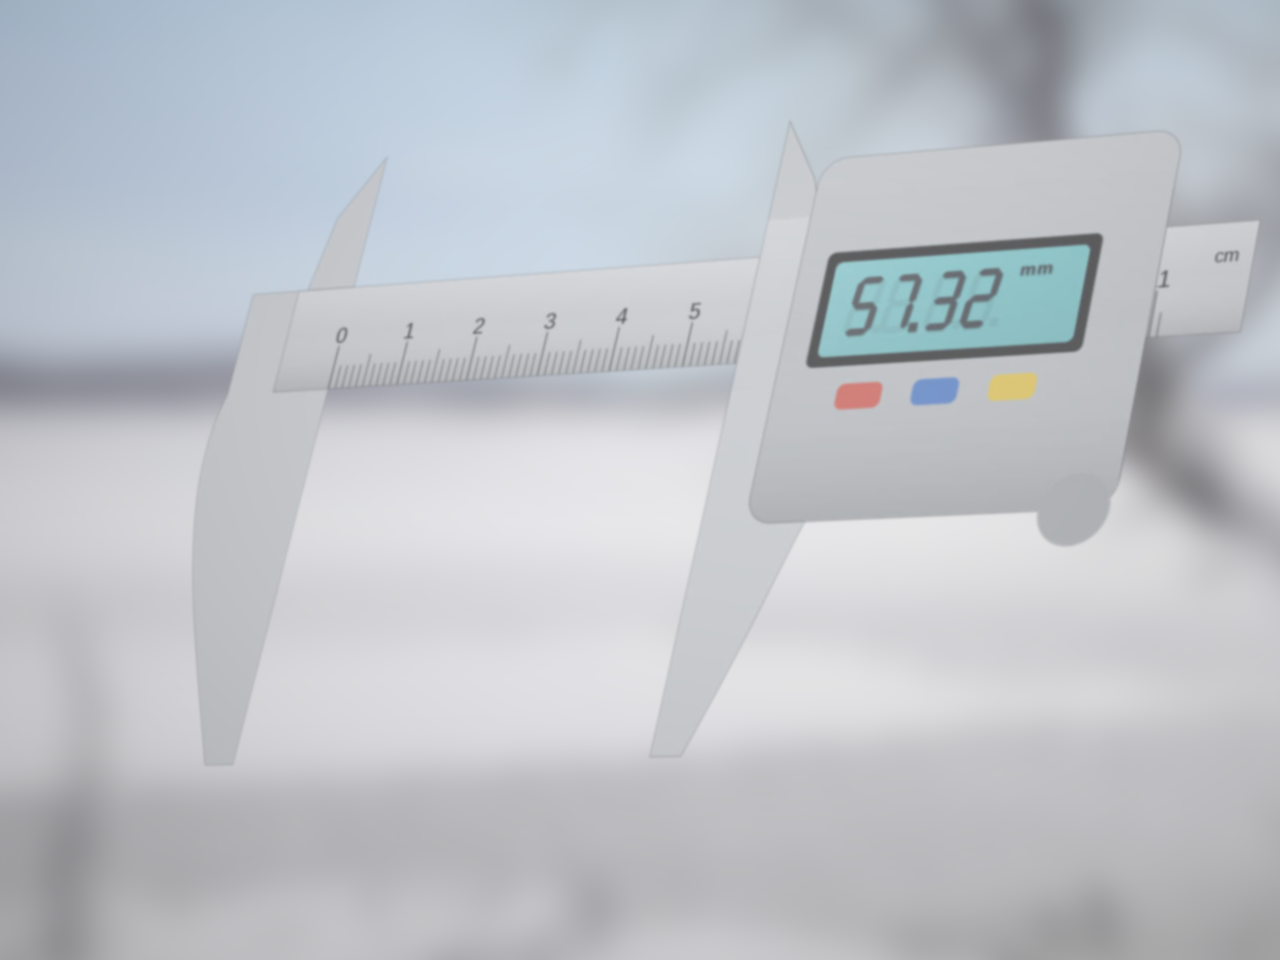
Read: 57.32 mm
